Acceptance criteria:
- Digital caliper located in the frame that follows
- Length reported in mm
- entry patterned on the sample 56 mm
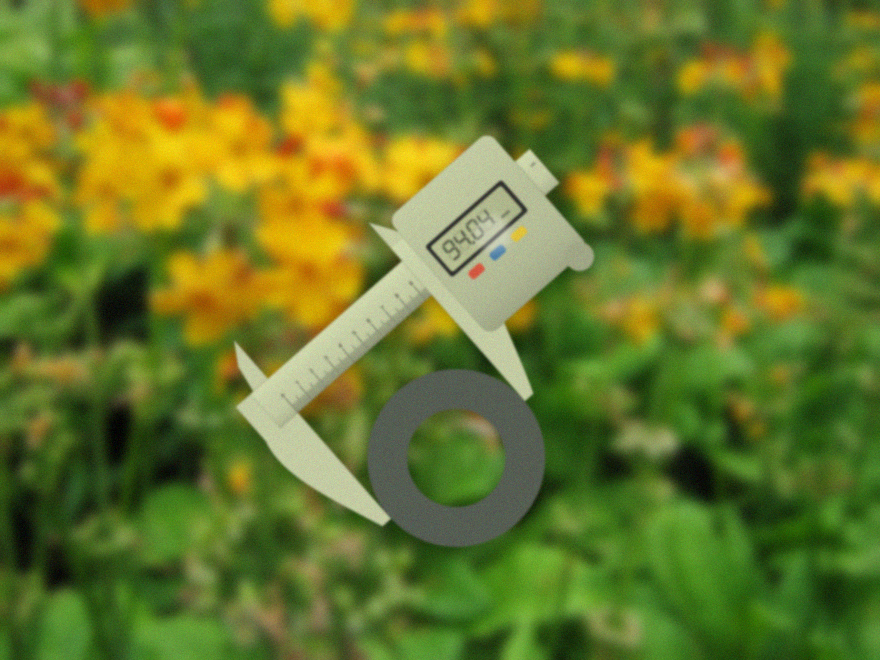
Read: 94.04 mm
